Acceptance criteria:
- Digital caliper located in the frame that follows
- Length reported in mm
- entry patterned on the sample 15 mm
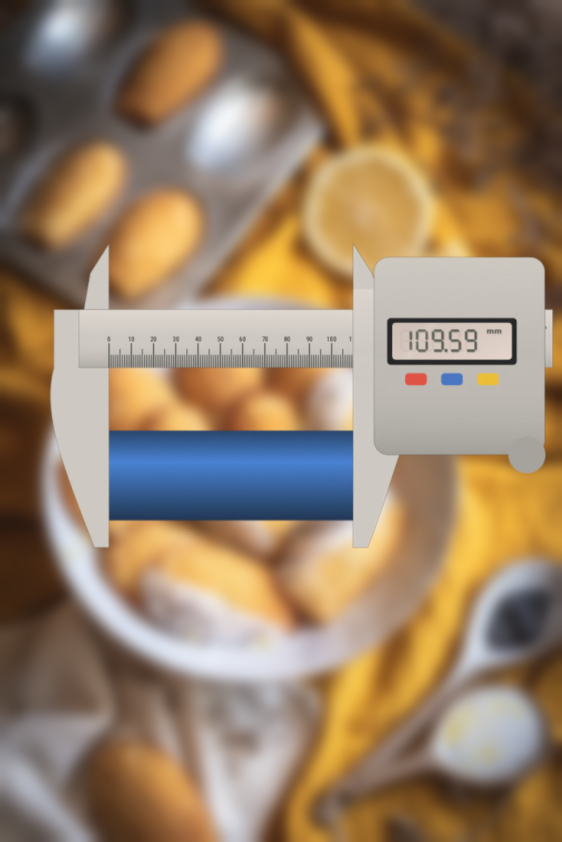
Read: 109.59 mm
